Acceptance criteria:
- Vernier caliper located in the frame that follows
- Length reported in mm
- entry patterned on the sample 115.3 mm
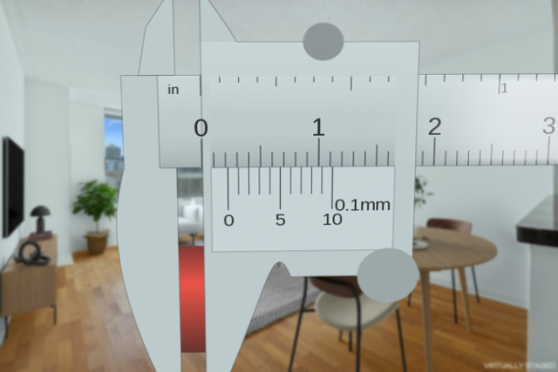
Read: 2.2 mm
